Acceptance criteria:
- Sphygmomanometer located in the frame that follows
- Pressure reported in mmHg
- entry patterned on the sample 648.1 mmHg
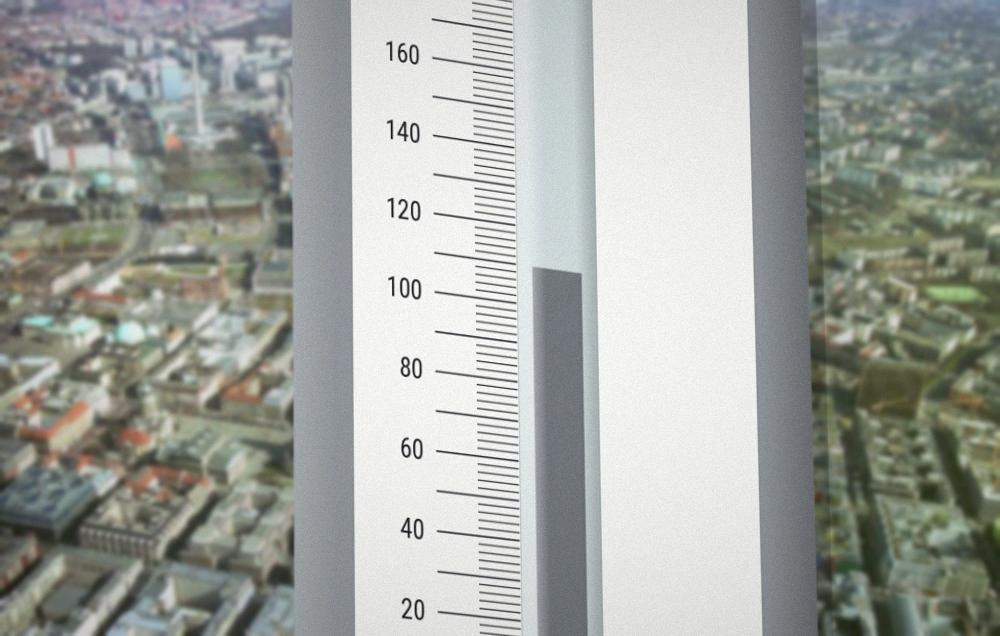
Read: 110 mmHg
